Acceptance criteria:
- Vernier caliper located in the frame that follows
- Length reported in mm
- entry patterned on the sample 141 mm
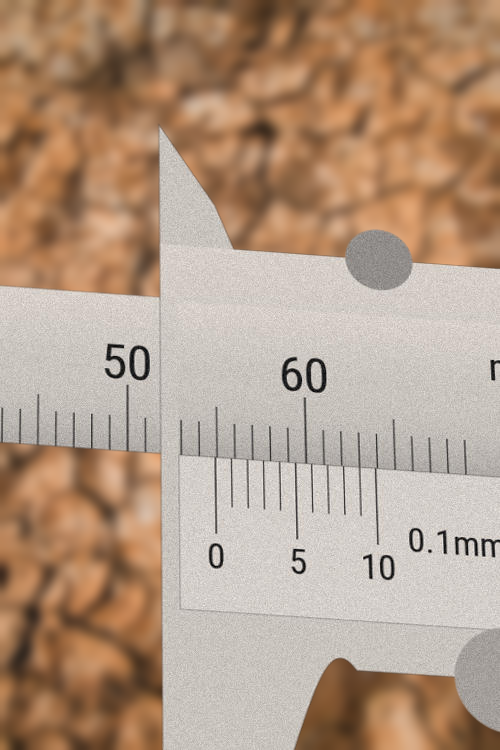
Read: 54.9 mm
